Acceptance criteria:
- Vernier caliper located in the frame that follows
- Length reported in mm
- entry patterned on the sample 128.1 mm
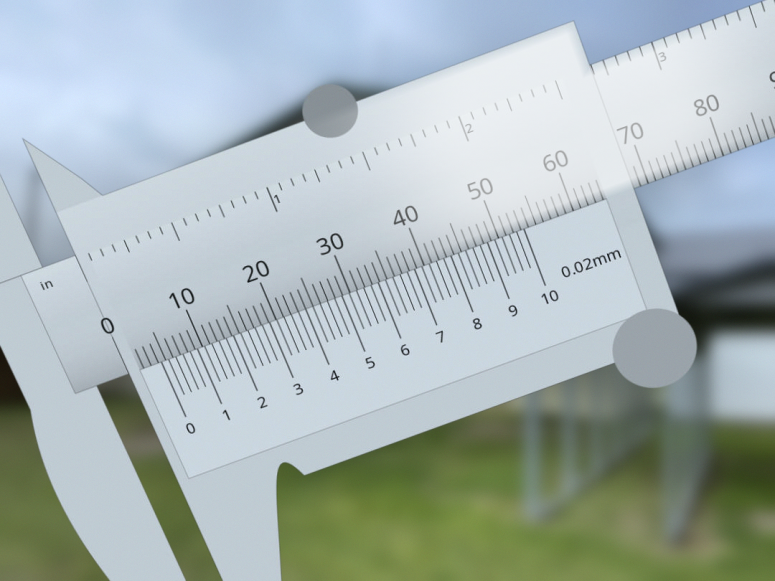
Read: 4.4 mm
